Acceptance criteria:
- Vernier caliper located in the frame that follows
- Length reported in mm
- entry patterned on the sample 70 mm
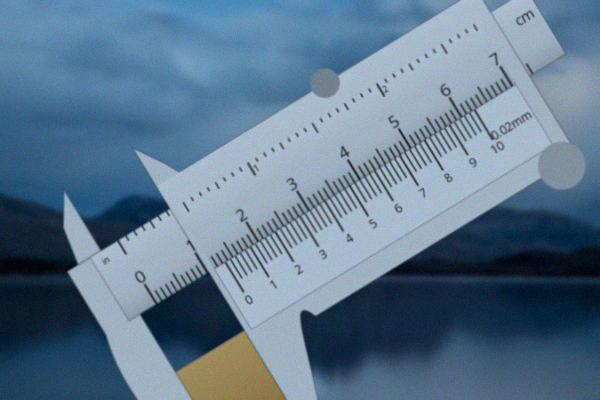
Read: 13.5 mm
